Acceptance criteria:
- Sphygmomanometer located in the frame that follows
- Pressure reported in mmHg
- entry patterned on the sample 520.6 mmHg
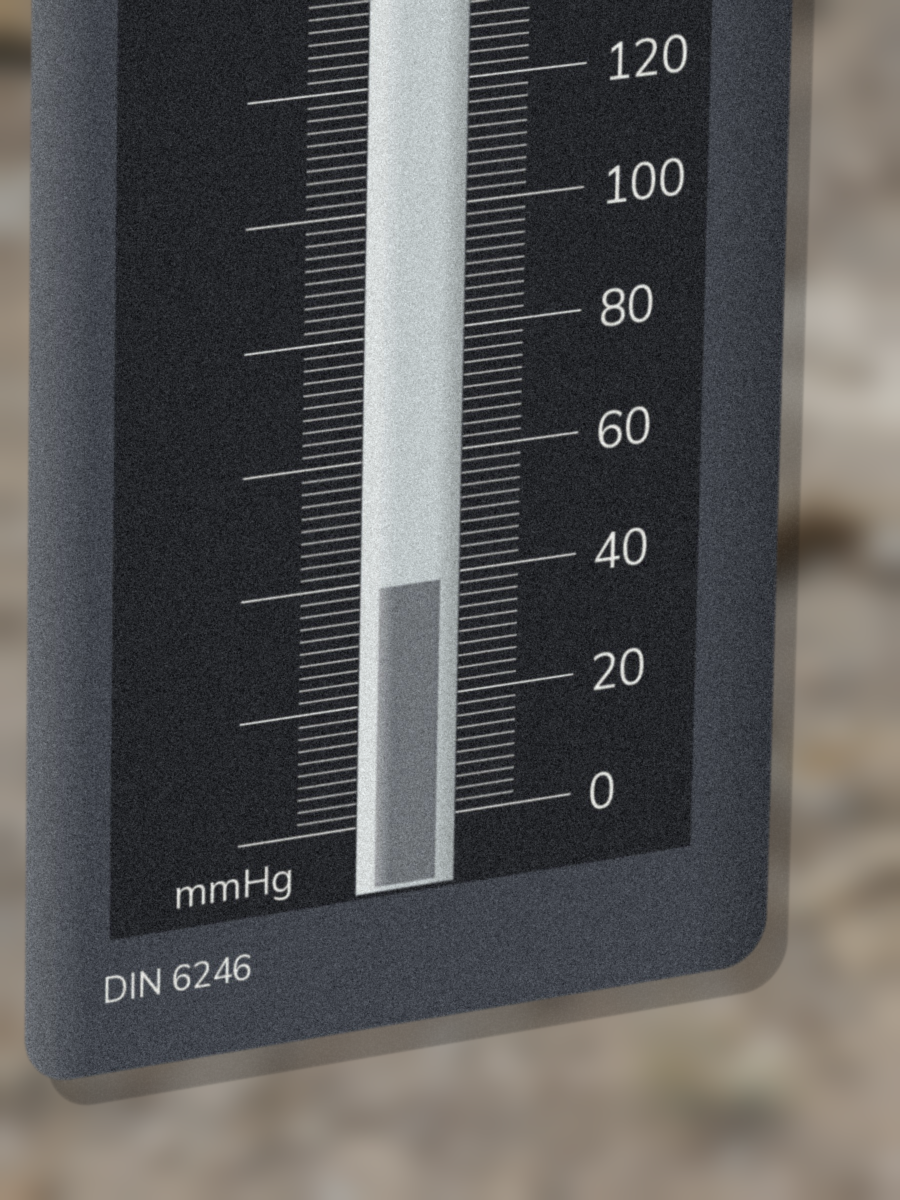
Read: 39 mmHg
